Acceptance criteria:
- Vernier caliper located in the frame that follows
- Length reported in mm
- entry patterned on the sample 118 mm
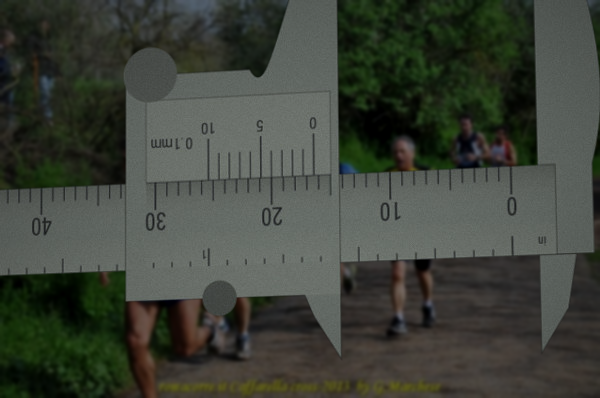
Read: 16.4 mm
